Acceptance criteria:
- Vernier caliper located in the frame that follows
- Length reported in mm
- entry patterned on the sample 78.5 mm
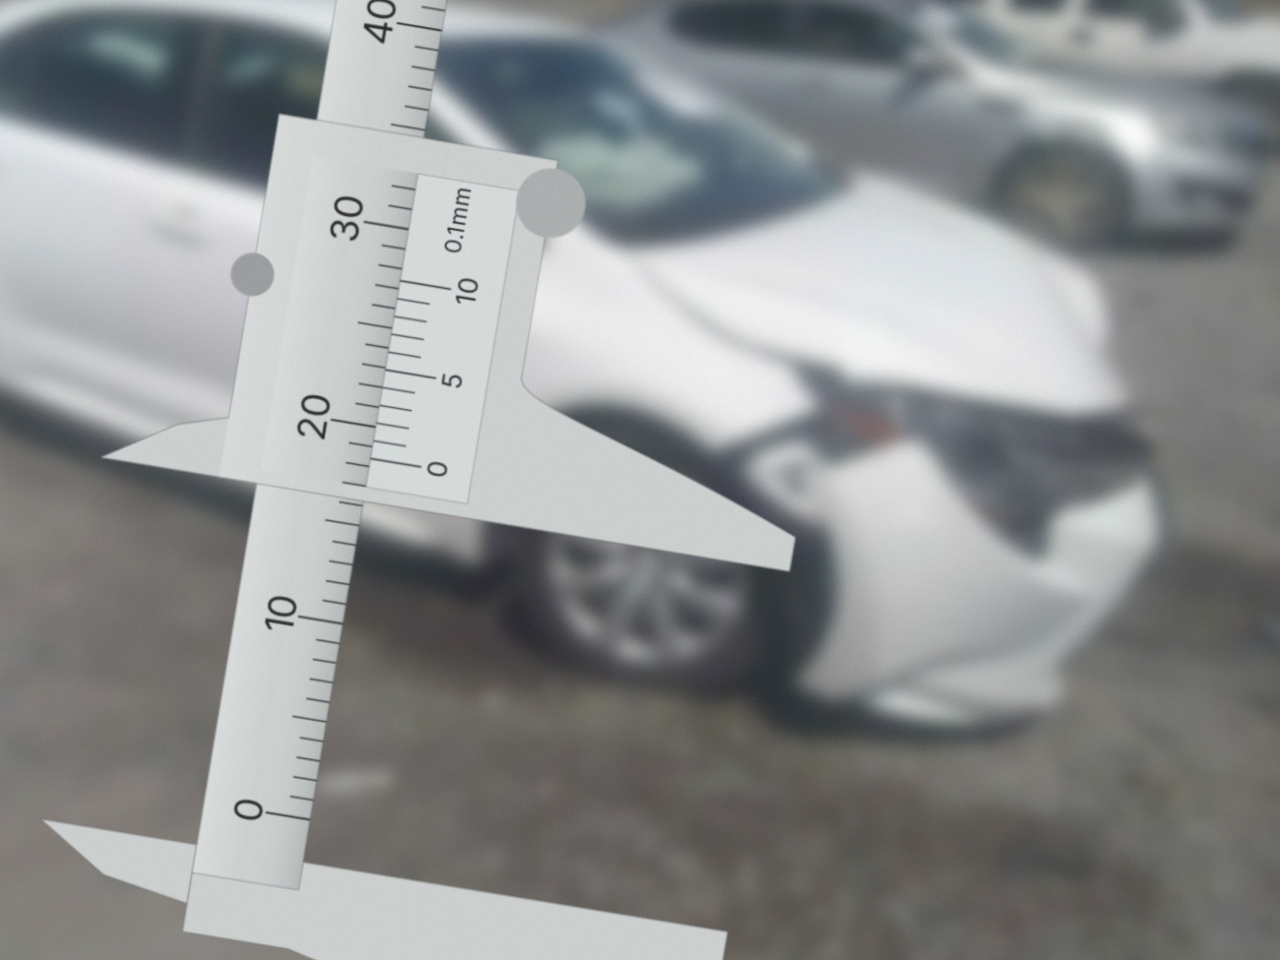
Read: 18.4 mm
